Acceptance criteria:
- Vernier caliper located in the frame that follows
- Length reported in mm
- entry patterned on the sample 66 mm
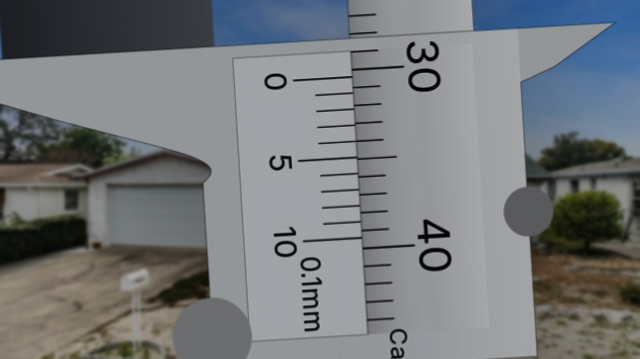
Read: 30.4 mm
